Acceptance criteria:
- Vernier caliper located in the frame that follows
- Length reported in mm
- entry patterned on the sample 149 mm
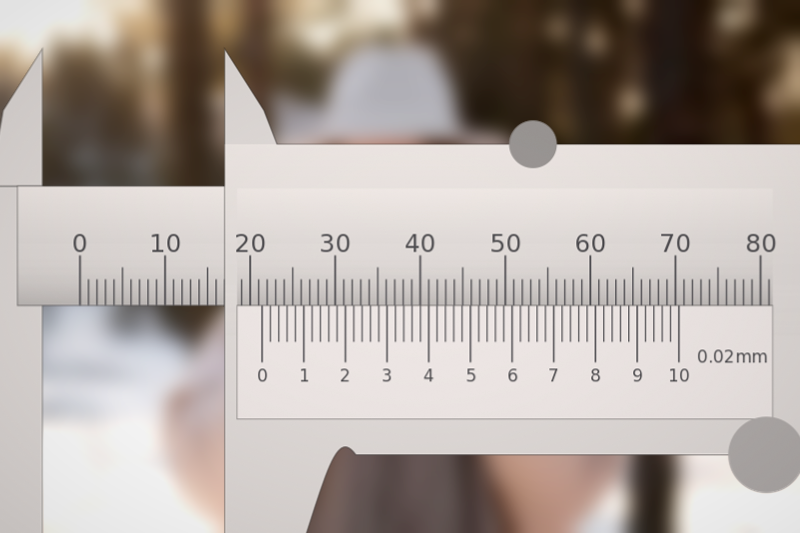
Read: 21.4 mm
